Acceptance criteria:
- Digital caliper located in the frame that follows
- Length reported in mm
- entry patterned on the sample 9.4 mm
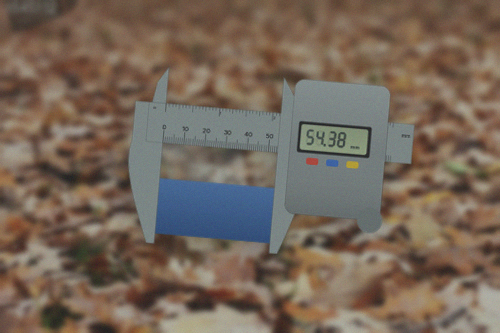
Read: 54.38 mm
